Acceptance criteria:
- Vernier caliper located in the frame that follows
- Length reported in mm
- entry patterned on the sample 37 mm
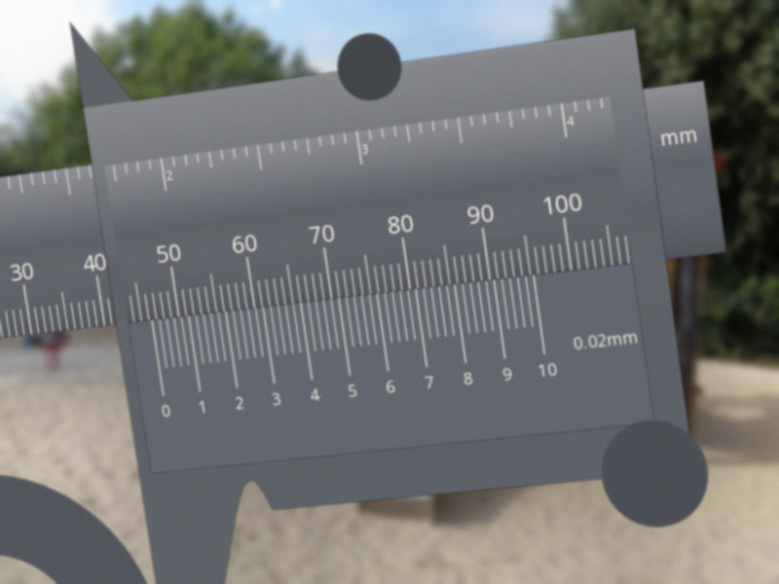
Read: 46.4 mm
